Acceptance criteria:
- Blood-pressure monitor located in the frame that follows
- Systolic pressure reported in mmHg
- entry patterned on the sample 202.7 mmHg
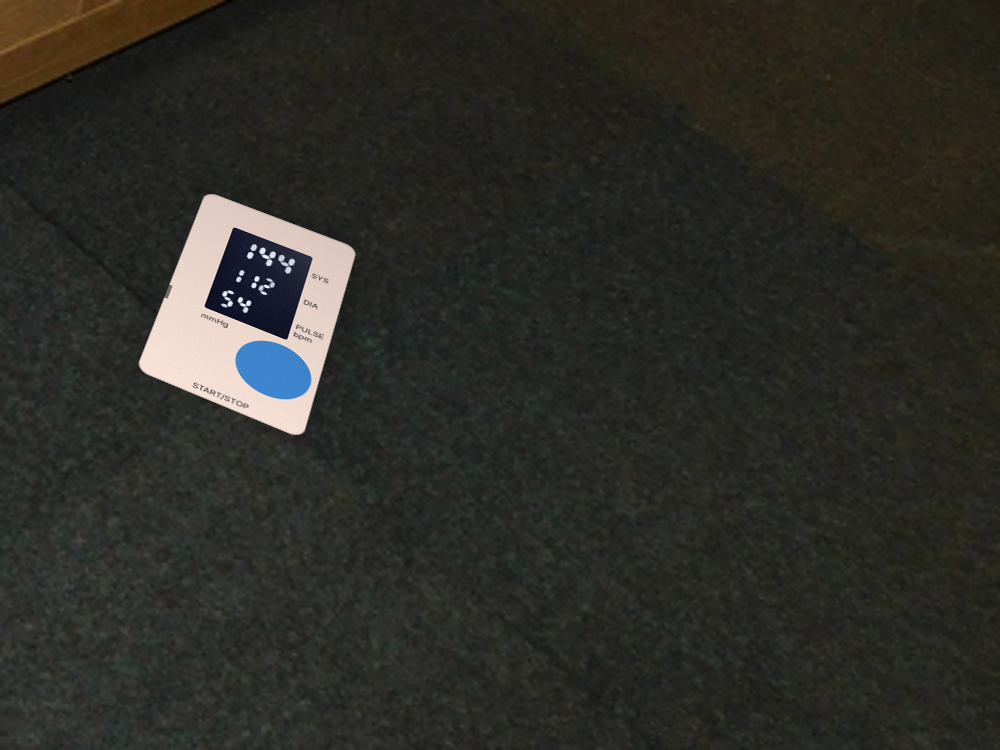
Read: 144 mmHg
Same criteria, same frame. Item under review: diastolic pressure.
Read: 112 mmHg
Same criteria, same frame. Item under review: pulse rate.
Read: 54 bpm
